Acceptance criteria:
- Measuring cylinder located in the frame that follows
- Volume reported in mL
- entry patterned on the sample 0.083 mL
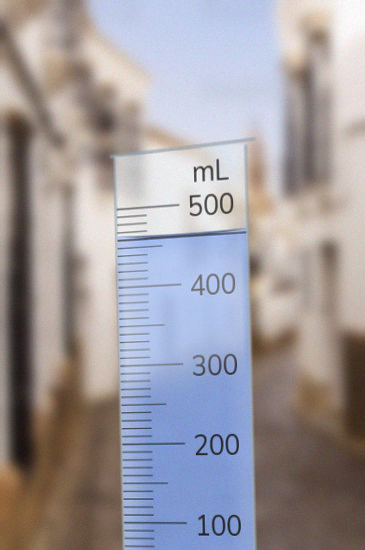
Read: 460 mL
